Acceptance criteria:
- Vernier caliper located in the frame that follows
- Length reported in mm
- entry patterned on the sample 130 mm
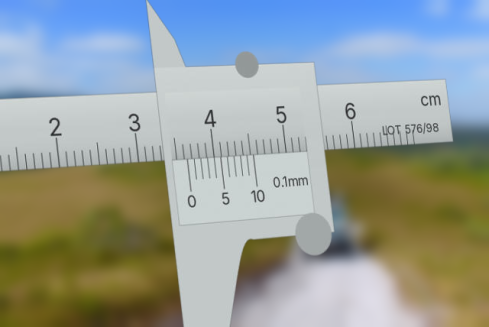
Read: 36.4 mm
